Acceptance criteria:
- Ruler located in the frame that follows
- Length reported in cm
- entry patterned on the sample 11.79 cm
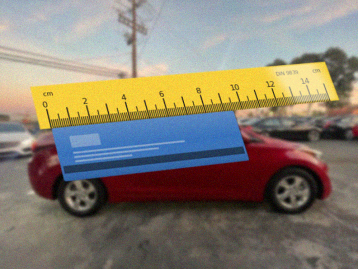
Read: 9.5 cm
